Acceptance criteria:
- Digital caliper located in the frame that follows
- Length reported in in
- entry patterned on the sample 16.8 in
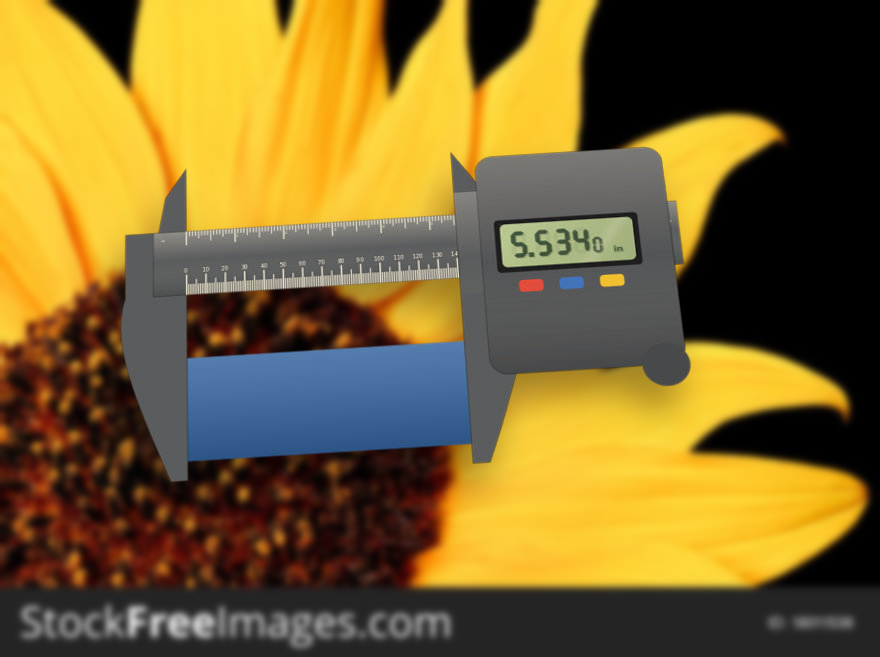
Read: 5.5340 in
